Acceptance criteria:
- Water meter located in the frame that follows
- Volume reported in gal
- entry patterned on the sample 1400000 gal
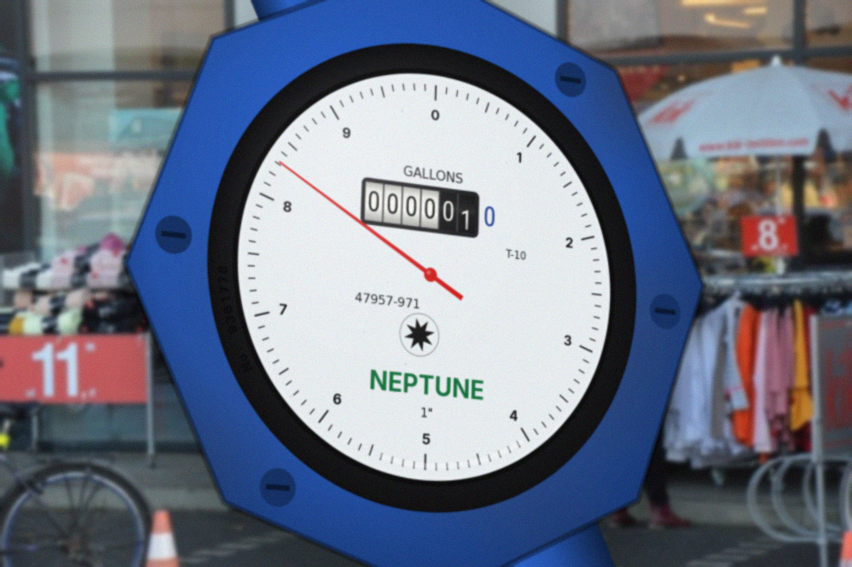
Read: 8.3 gal
